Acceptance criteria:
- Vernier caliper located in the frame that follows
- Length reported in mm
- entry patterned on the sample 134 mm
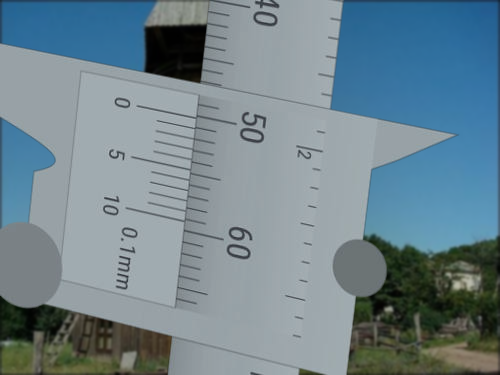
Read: 50.2 mm
